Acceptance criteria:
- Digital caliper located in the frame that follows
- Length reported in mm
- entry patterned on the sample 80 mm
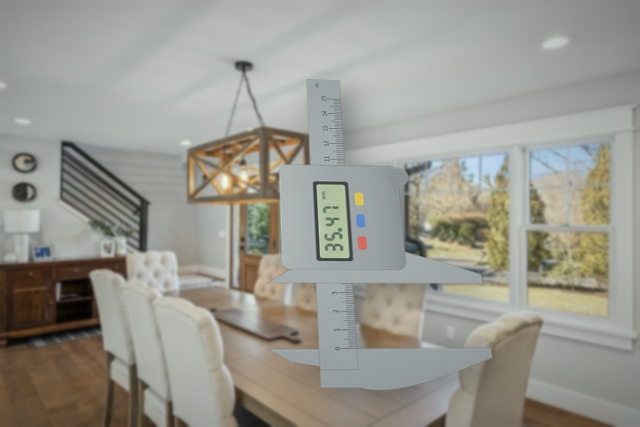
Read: 35.47 mm
